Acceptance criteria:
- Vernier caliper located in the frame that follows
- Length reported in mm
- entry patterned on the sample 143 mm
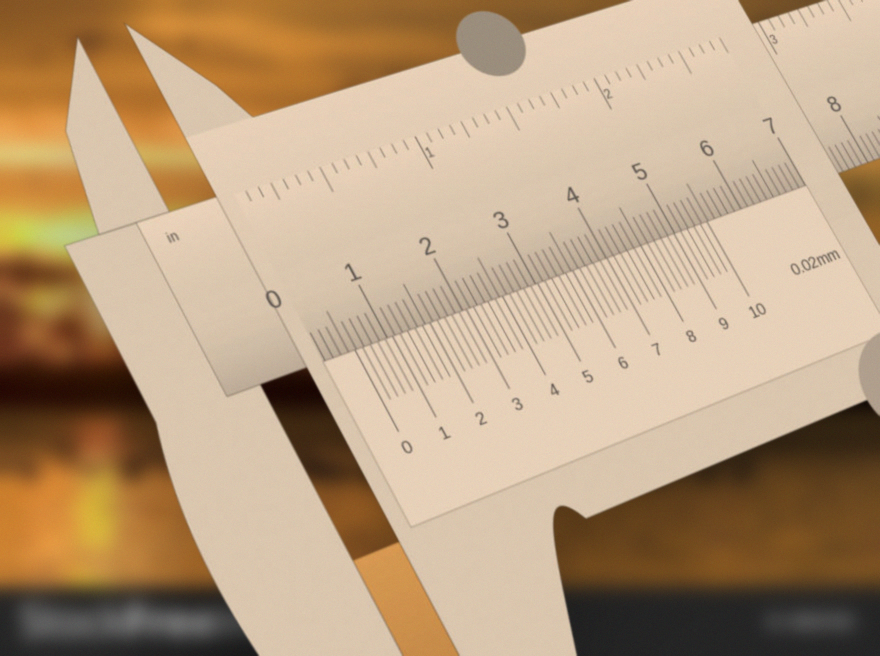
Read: 5.8 mm
